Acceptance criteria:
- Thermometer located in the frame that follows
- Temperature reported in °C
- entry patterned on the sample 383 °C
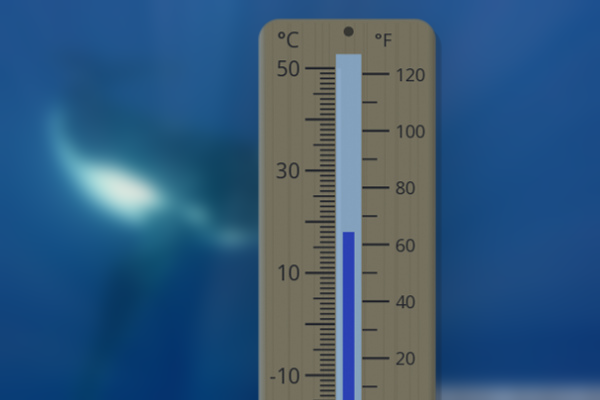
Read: 18 °C
